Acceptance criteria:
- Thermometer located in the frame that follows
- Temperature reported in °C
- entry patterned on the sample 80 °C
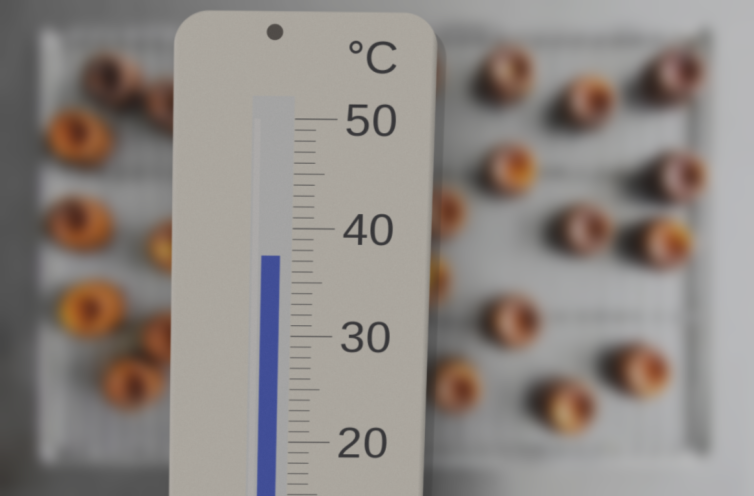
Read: 37.5 °C
